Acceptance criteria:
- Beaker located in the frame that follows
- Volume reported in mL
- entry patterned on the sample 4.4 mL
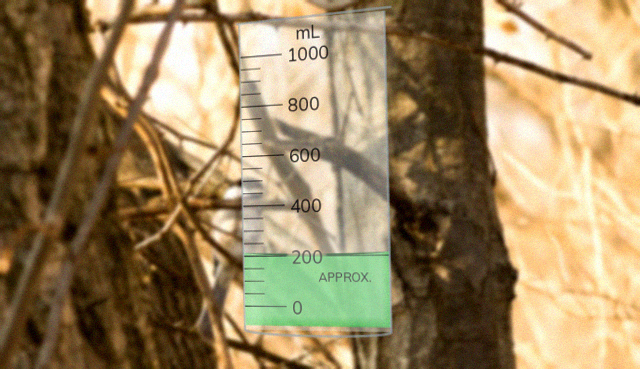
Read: 200 mL
